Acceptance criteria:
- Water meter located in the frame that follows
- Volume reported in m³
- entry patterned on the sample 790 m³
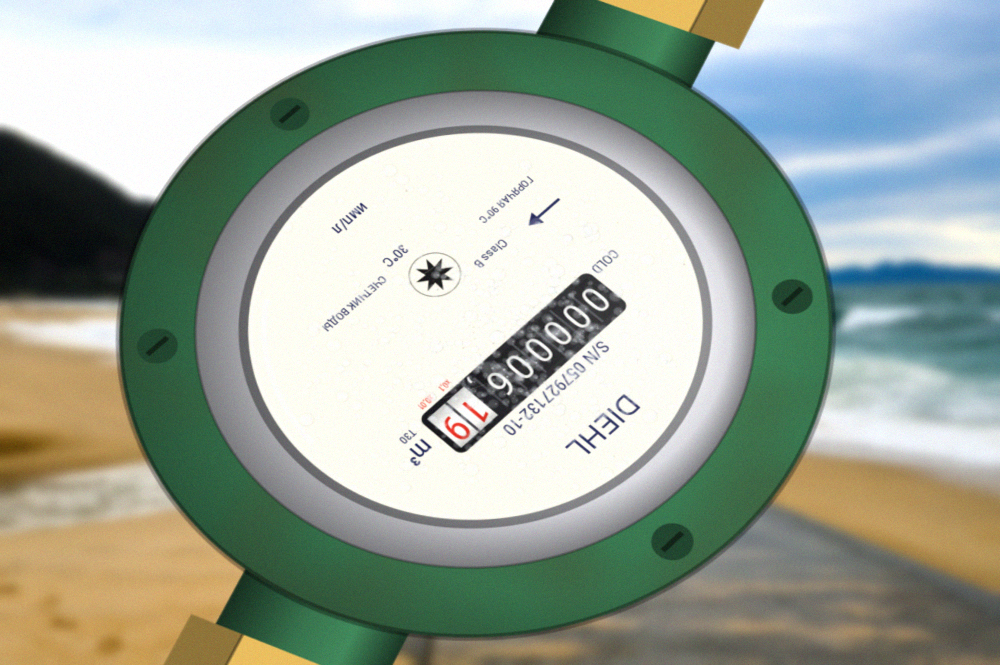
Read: 6.19 m³
